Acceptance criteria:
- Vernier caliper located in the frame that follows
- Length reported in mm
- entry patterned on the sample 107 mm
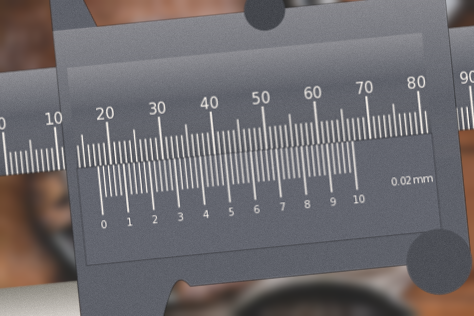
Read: 17.5 mm
